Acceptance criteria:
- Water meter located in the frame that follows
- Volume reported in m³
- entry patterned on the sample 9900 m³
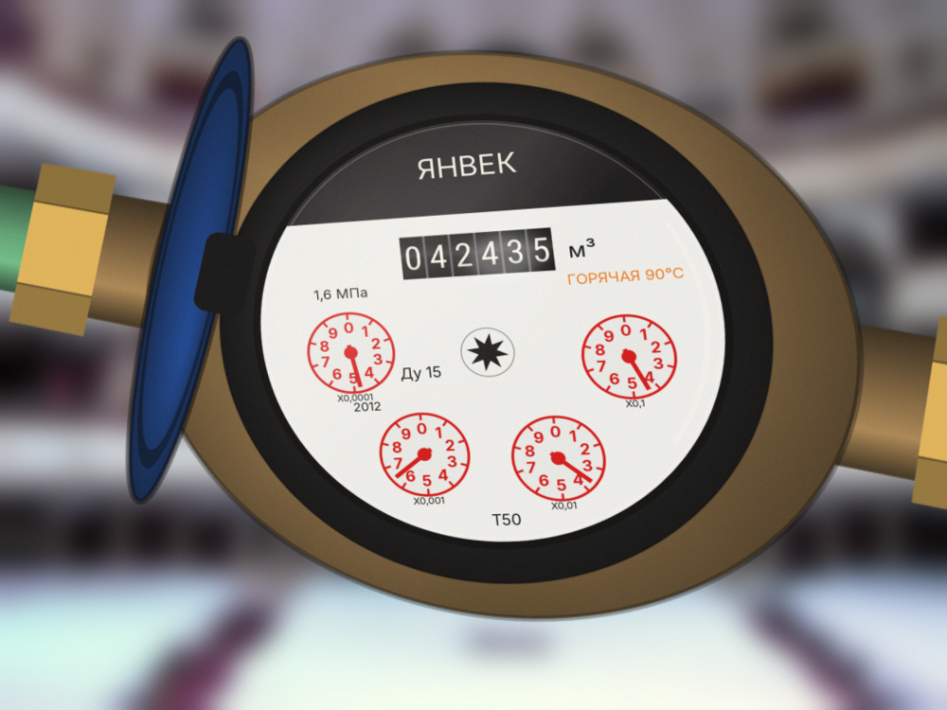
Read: 42435.4364 m³
